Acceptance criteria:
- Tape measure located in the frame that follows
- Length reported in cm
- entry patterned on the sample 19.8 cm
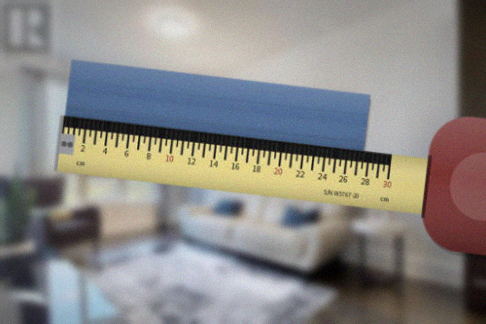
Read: 27.5 cm
